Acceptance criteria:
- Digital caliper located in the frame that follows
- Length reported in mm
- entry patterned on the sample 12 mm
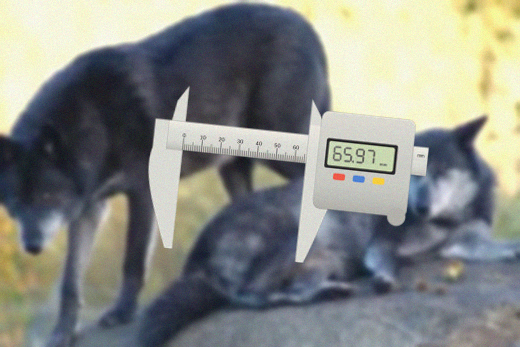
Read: 65.97 mm
